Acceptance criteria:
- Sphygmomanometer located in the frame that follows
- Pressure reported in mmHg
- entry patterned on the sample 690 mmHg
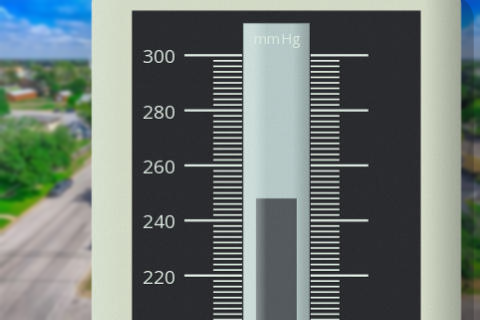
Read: 248 mmHg
